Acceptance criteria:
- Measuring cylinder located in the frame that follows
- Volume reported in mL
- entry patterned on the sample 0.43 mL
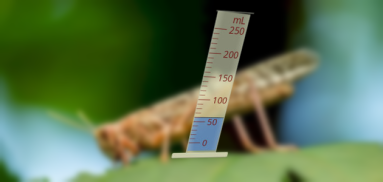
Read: 60 mL
